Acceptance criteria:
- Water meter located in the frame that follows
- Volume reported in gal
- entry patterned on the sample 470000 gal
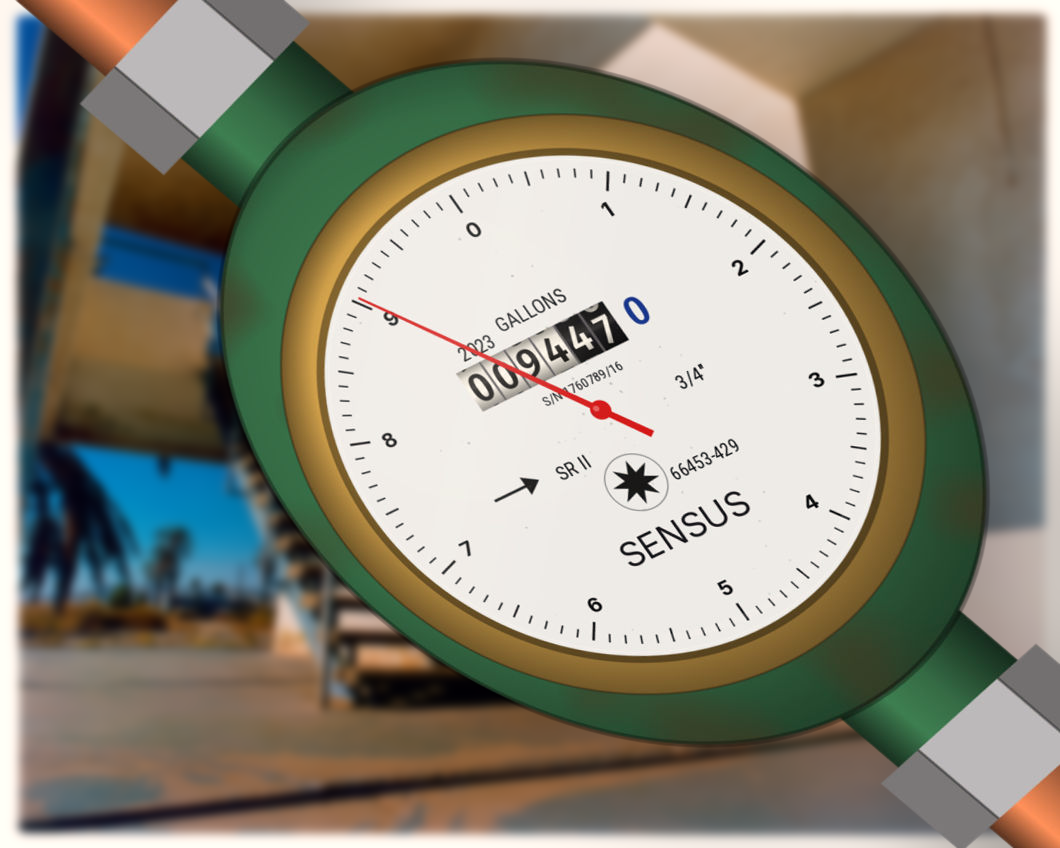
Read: 94469.0 gal
